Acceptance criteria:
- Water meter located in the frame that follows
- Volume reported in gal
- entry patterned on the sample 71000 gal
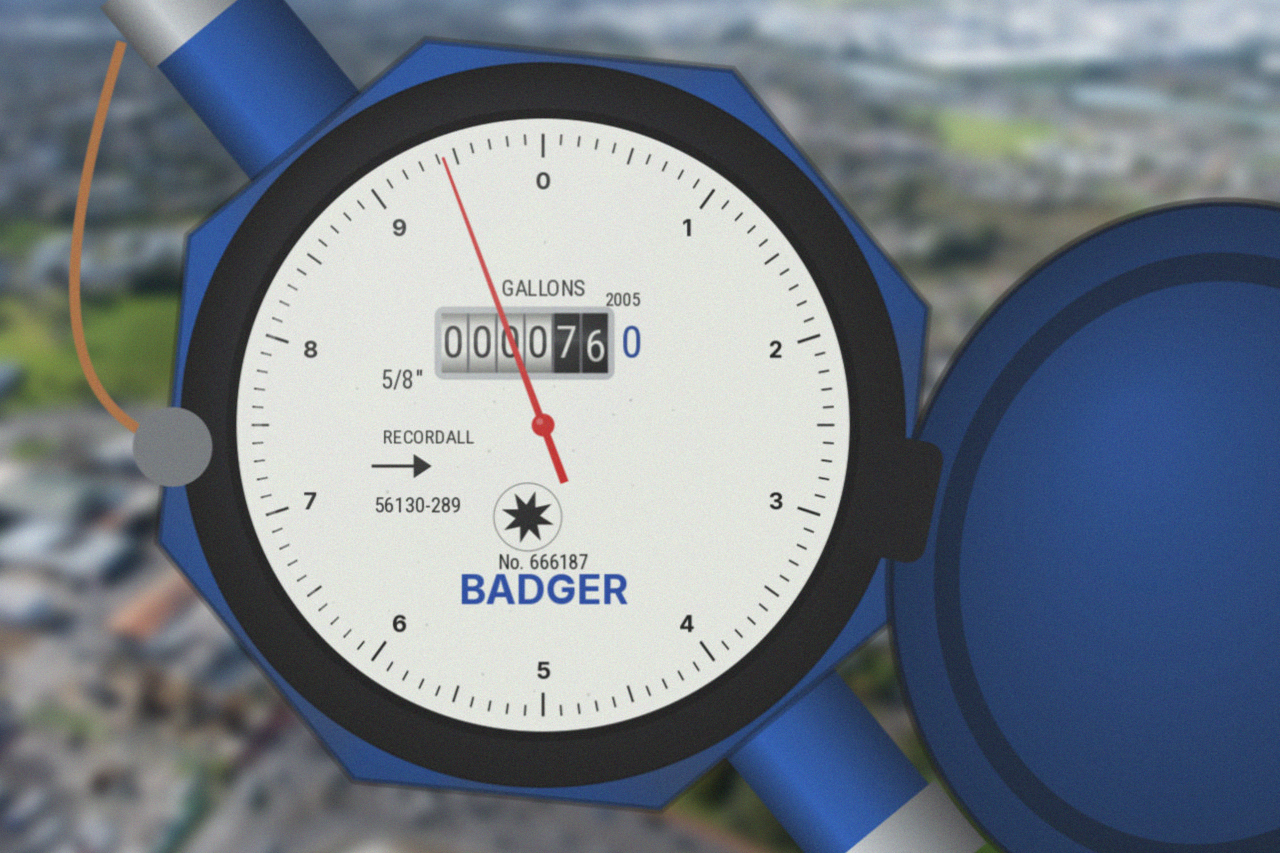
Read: 759.4 gal
